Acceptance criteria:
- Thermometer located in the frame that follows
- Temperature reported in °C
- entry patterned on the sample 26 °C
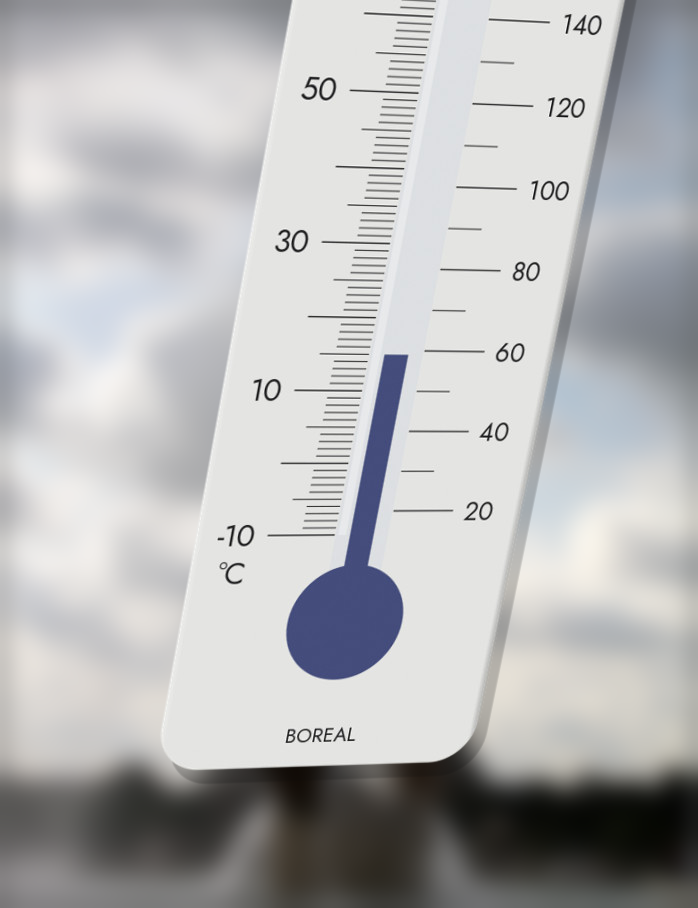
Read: 15 °C
